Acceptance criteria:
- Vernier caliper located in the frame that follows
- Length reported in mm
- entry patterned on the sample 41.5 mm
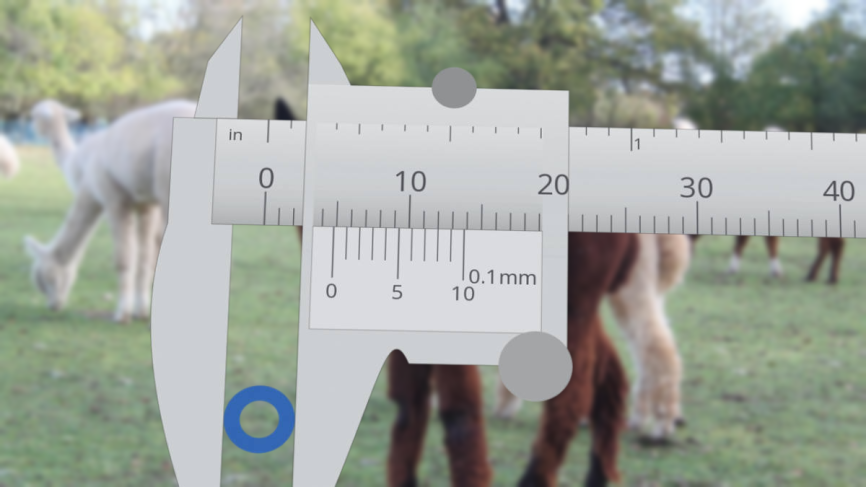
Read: 4.8 mm
